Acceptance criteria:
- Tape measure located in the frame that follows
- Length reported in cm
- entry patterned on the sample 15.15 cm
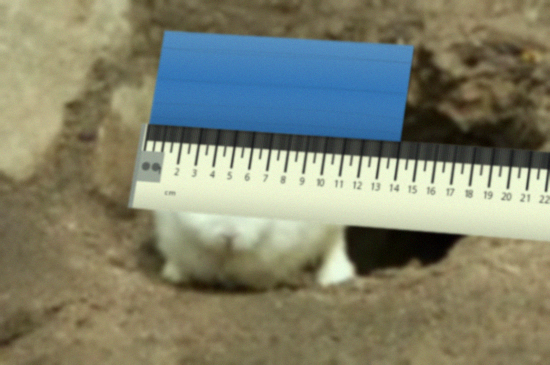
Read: 14 cm
